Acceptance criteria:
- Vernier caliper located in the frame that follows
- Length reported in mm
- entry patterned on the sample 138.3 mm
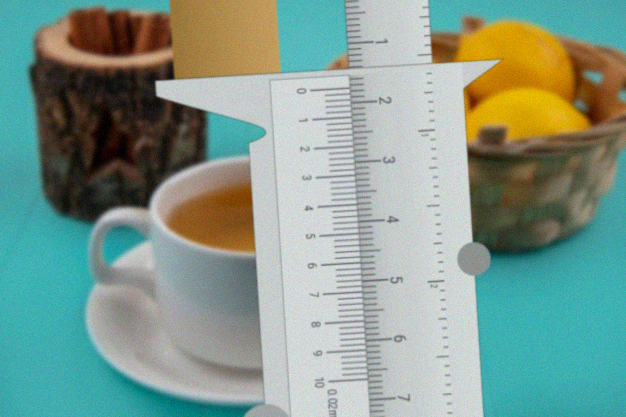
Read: 17.5 mm
